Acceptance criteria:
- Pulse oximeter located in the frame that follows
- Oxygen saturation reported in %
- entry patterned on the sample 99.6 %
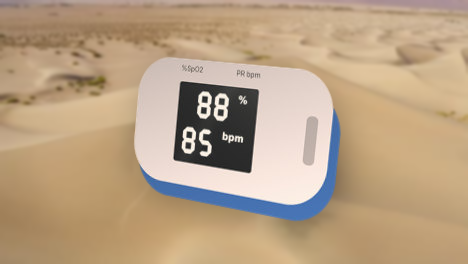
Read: 88 %
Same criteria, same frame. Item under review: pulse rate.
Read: 85 bpm
